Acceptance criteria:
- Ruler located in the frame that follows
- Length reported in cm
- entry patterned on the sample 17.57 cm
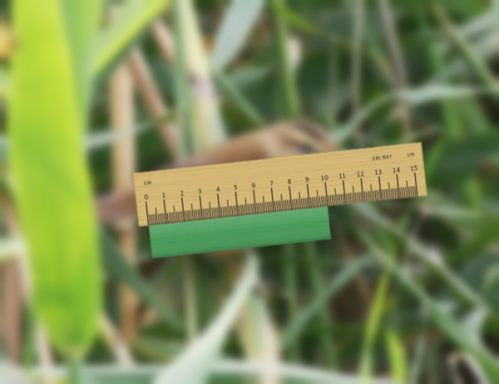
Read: 10 cm
